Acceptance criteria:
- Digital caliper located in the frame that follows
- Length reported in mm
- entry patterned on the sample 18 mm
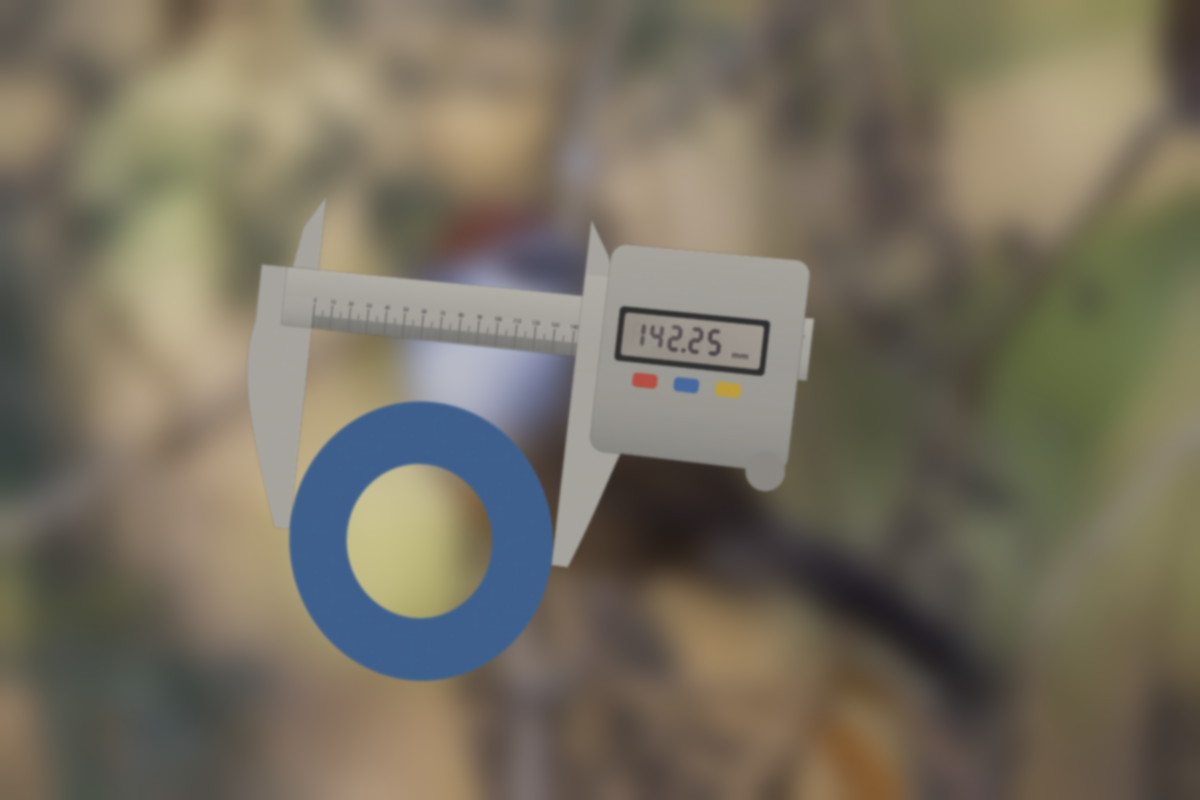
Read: 142.25 mm
